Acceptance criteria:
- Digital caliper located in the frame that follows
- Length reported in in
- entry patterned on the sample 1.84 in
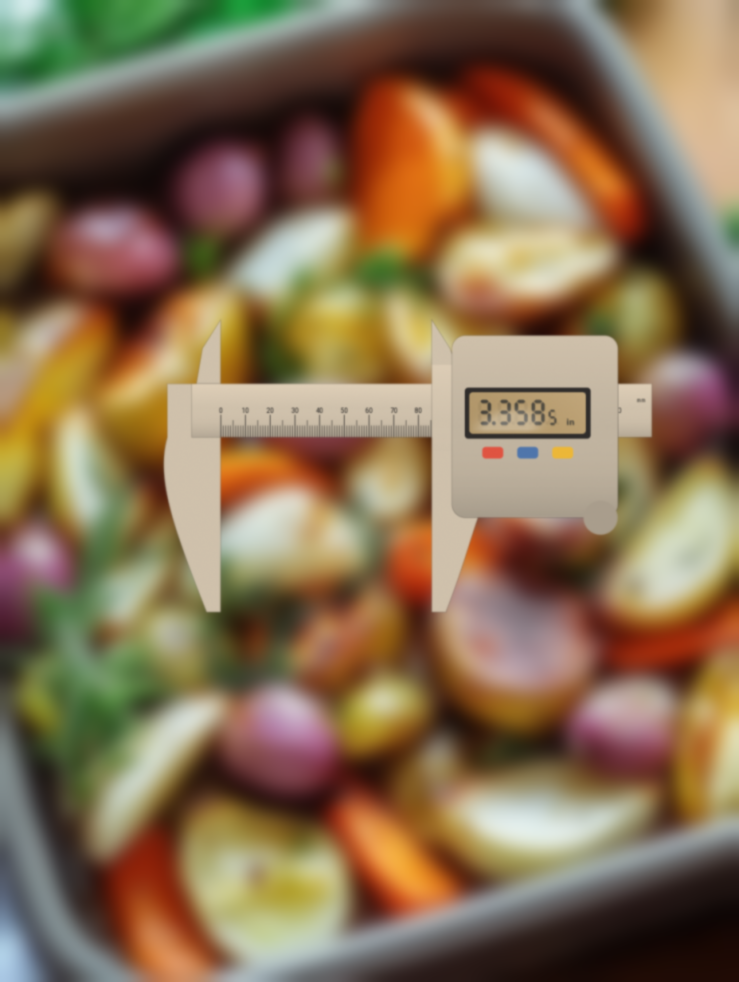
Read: 3.3585 in
